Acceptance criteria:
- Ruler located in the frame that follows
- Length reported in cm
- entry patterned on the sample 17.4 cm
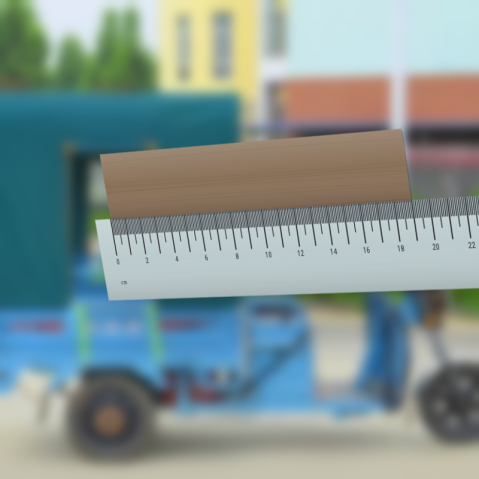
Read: 19 cm
